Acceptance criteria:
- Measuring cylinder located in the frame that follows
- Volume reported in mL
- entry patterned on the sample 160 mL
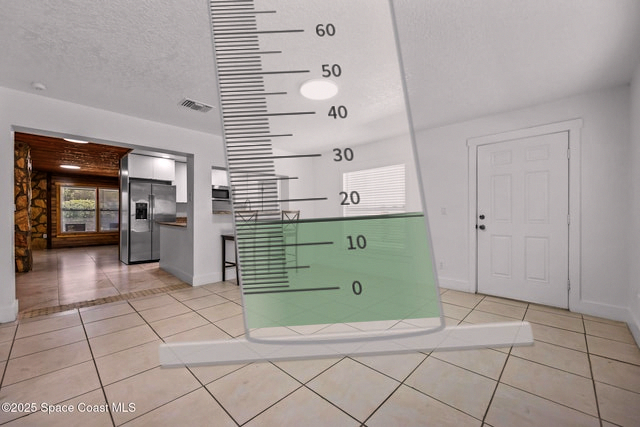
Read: 15 mL
